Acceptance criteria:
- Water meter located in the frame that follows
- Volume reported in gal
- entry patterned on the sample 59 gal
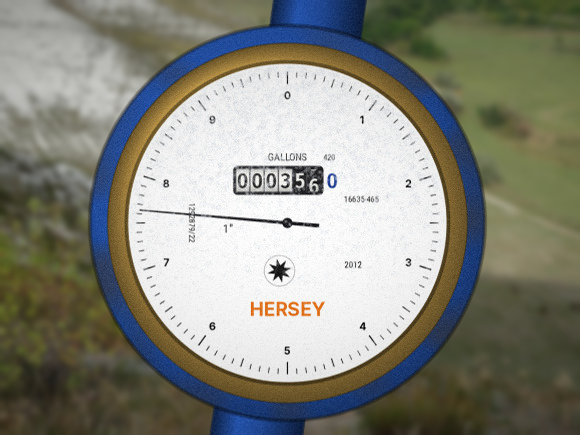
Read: 3557.6 gal
